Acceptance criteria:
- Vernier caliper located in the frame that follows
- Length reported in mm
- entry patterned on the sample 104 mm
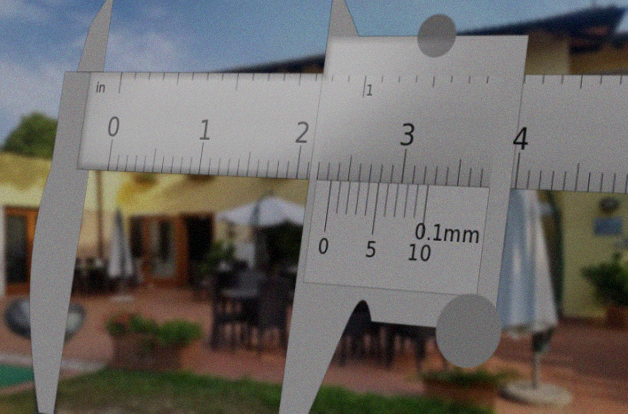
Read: 23.4 mm
